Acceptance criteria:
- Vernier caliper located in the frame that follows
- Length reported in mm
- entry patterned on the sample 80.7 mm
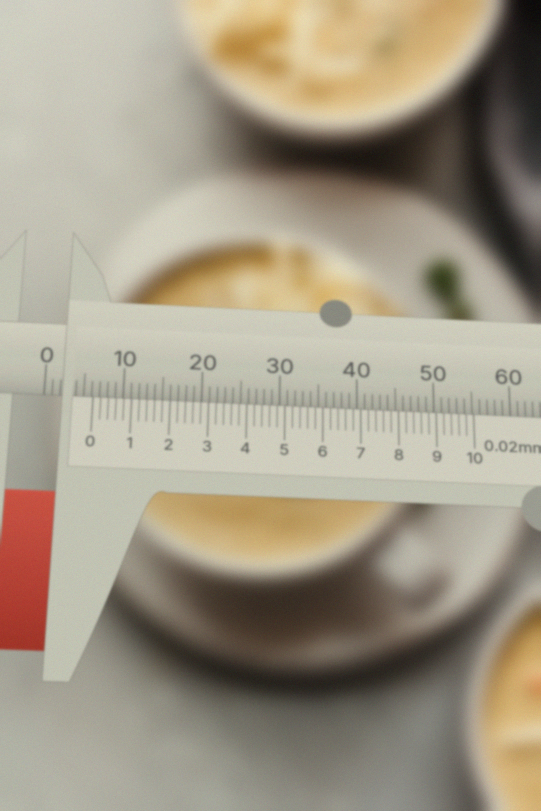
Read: 6.2 mm
